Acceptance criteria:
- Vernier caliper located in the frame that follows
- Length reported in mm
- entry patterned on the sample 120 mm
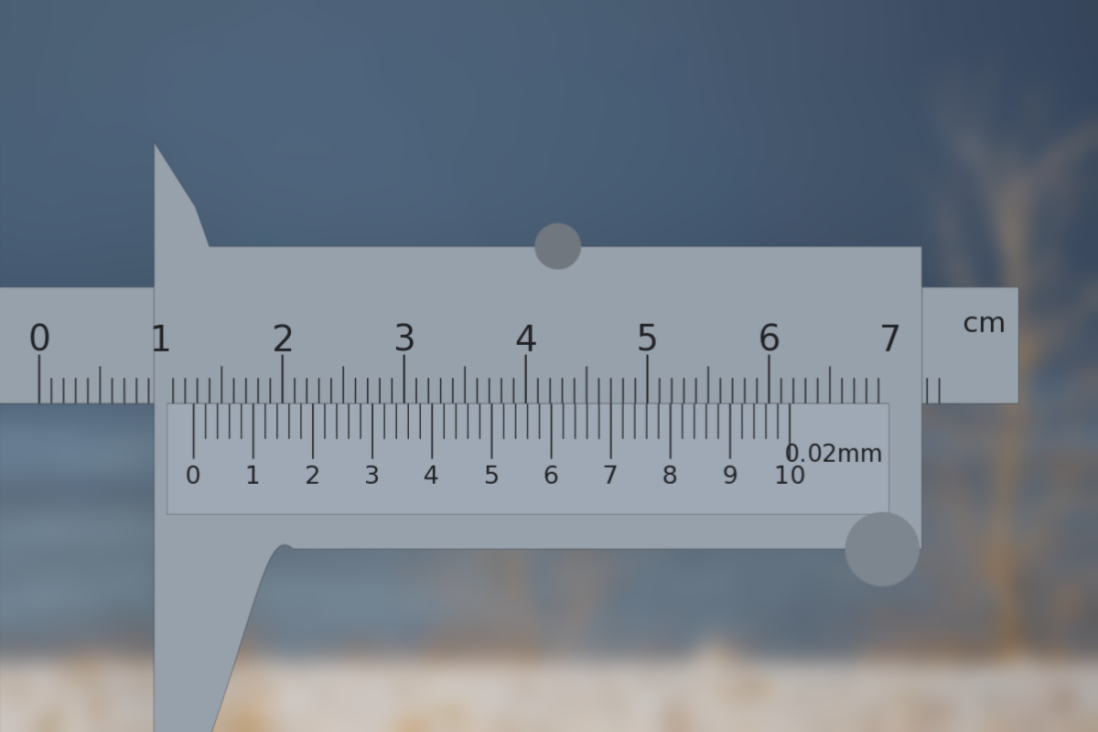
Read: 12.7 mm
